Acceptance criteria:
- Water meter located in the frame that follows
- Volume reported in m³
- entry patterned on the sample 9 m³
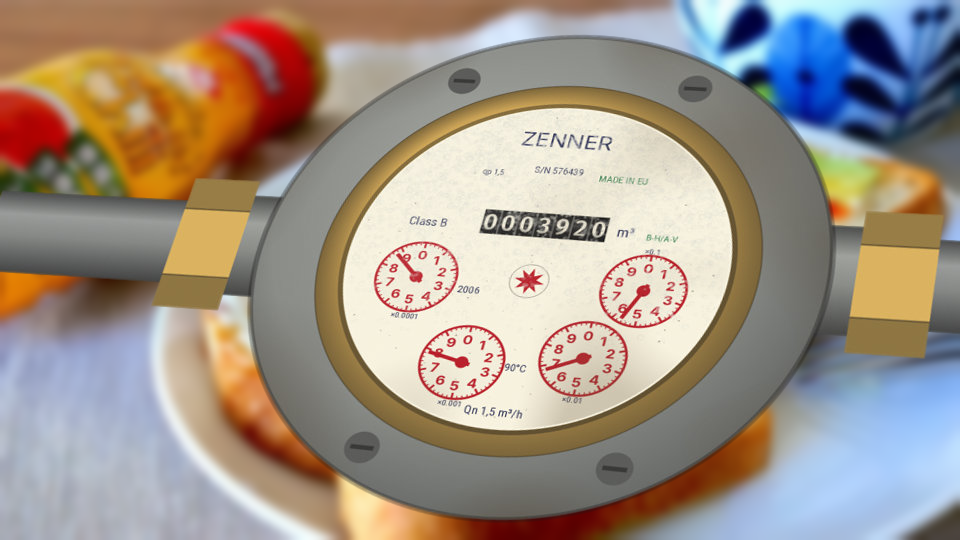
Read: 3920.5678 m³
